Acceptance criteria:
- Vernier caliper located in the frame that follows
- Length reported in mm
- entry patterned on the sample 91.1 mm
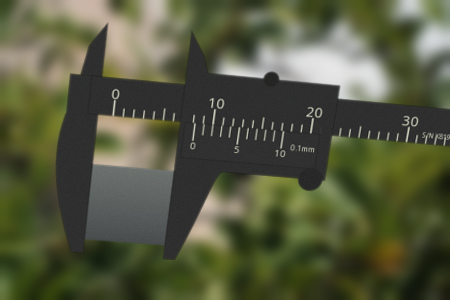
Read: 8.2 mm
